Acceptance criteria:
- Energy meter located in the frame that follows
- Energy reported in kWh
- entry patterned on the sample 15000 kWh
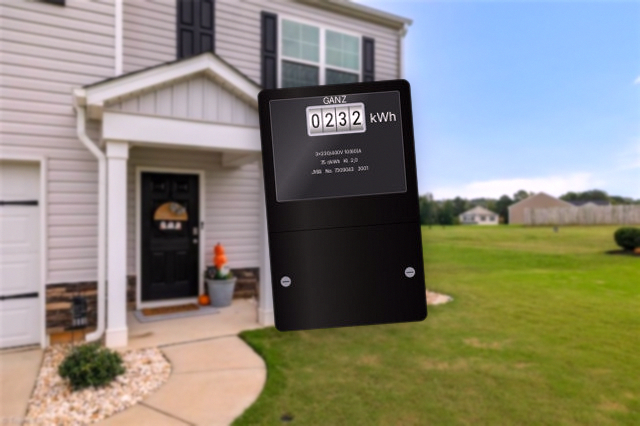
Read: 232 kWh
